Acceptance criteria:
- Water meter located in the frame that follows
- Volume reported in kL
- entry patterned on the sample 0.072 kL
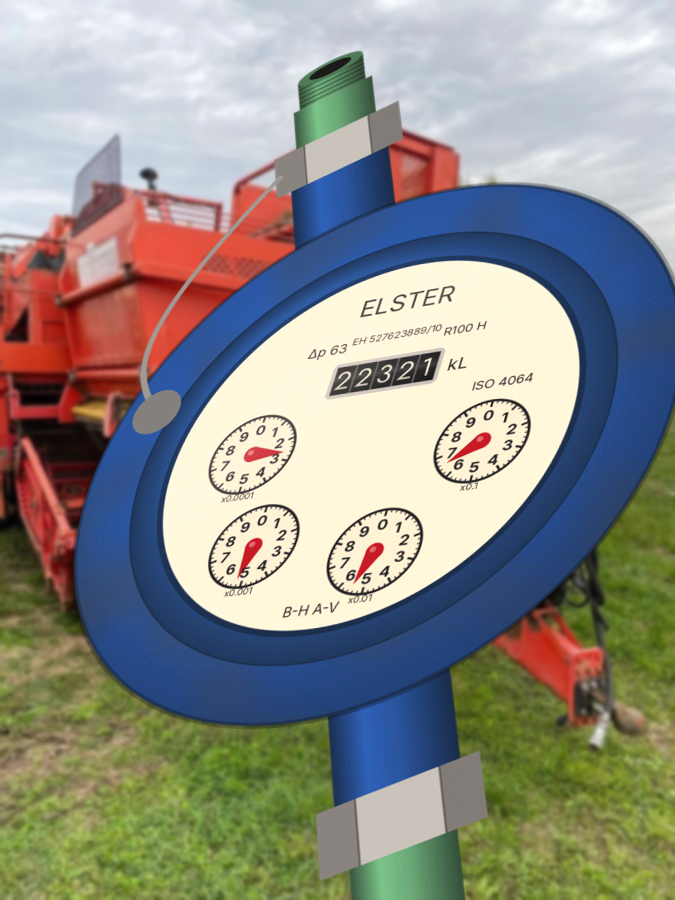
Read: 22321.6552 kL
